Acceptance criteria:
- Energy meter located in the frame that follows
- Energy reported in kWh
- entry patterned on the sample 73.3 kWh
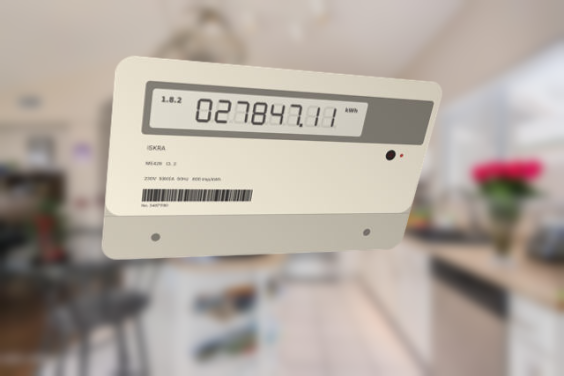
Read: 27847.11 kWh
